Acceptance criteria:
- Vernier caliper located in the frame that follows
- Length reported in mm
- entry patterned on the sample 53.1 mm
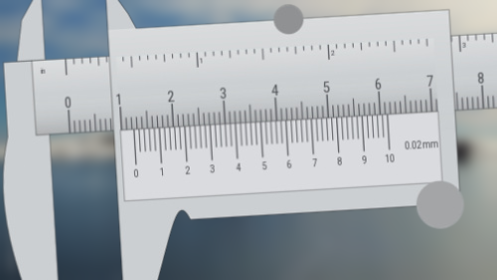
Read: 12.4 mm
